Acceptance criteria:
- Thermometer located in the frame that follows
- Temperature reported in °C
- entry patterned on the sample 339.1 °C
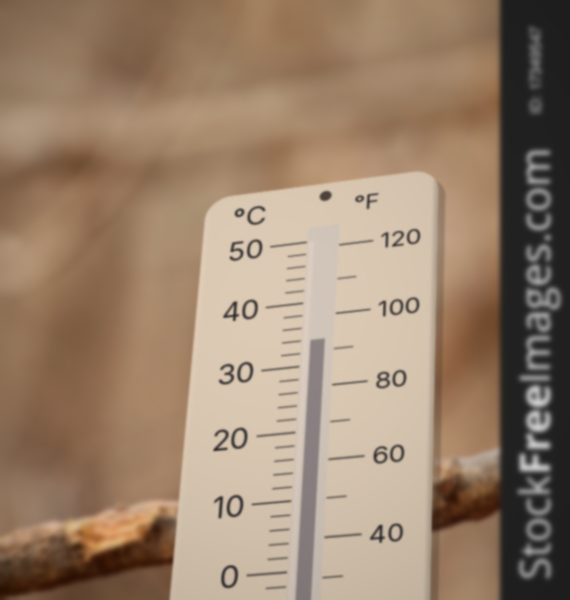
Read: 34 °C
